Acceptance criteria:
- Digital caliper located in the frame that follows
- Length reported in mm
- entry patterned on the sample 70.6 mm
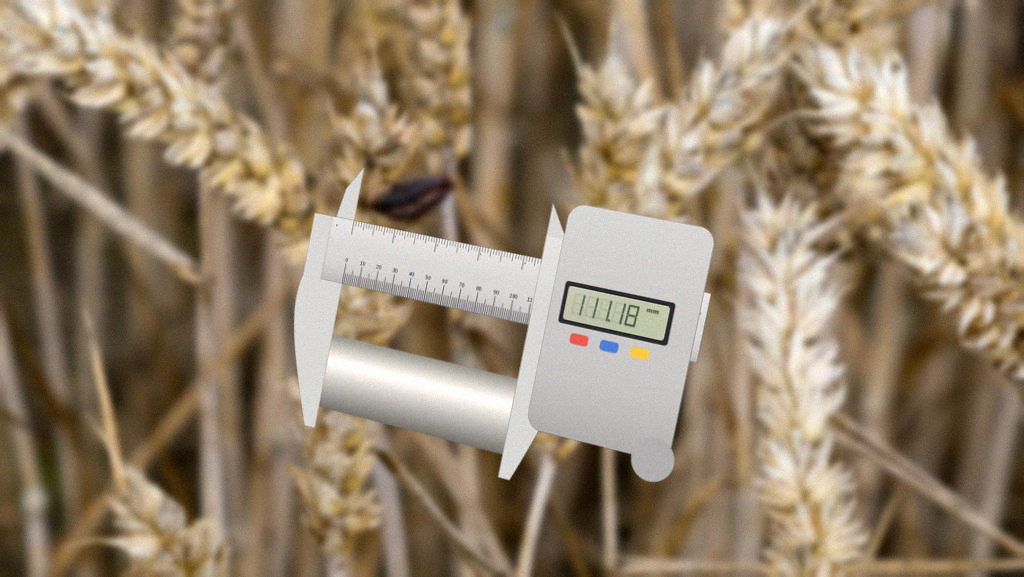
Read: 111.18 mm
